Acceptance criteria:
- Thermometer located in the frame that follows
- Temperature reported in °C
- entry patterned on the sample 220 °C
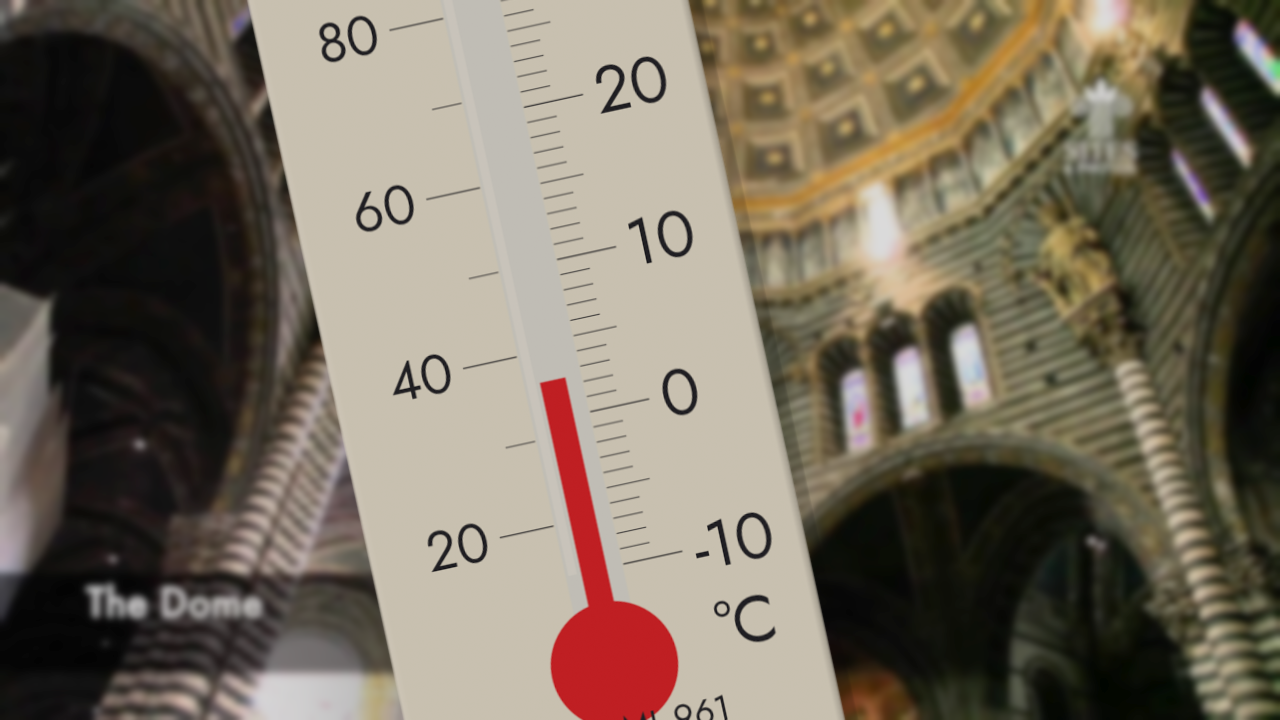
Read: 2.5 °C
